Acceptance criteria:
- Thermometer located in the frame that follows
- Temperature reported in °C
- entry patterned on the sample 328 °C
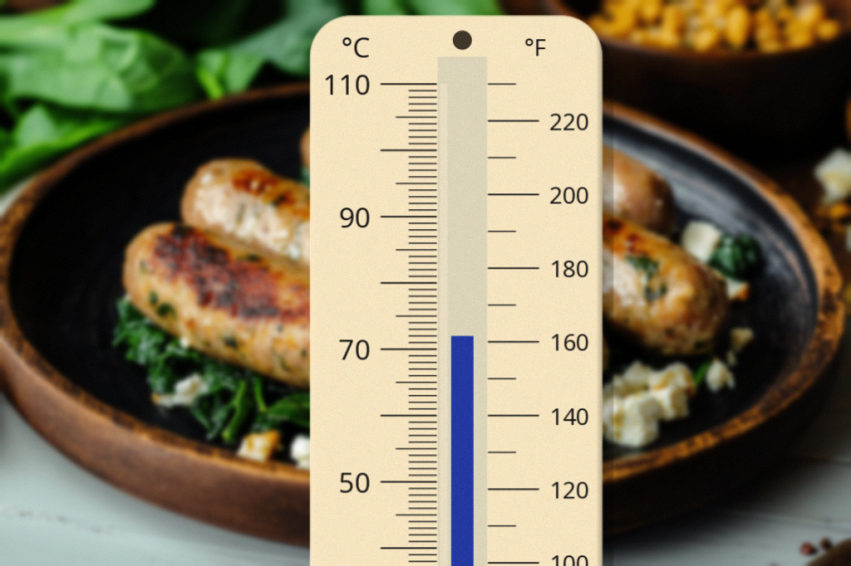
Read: 72 °C
